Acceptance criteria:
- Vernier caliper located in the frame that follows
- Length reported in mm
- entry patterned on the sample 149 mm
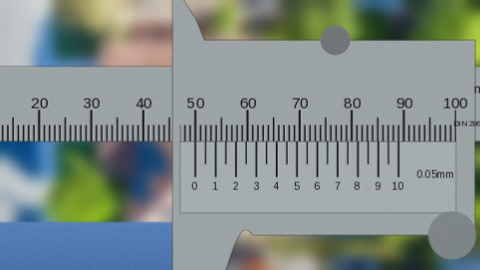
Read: 50.0 mm
